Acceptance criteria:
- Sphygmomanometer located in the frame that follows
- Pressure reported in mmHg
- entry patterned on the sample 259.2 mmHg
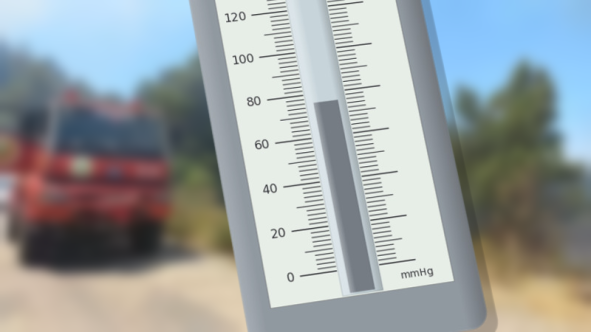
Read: 76 mmHg
